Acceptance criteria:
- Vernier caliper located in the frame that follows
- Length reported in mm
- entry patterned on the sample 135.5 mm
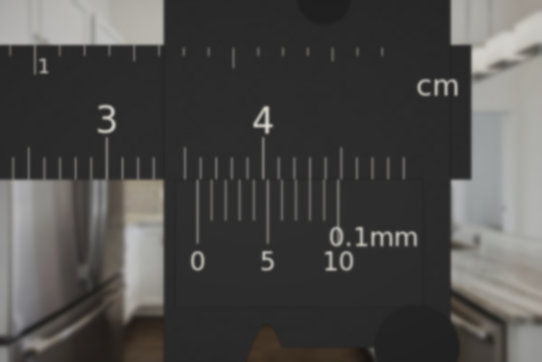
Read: 35.8 mm
